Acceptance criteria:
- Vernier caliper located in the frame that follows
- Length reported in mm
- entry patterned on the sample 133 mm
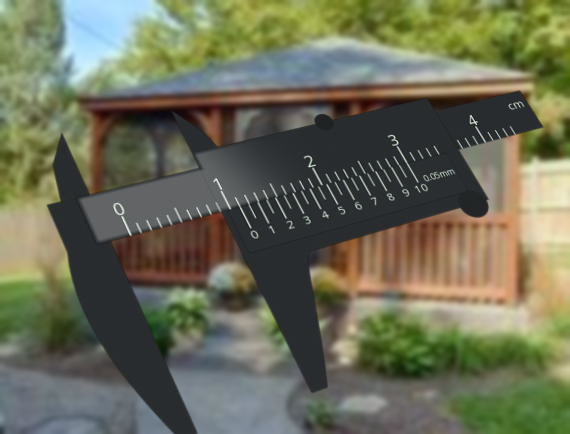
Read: 11.0 mm
